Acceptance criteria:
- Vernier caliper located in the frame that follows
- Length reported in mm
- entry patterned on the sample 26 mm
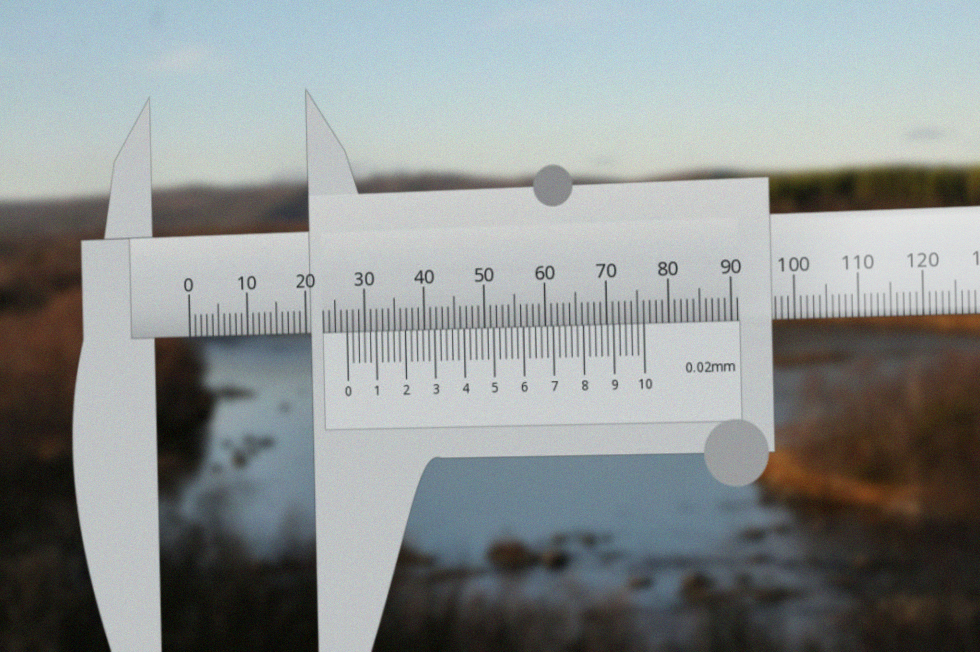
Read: 27.0 mm
